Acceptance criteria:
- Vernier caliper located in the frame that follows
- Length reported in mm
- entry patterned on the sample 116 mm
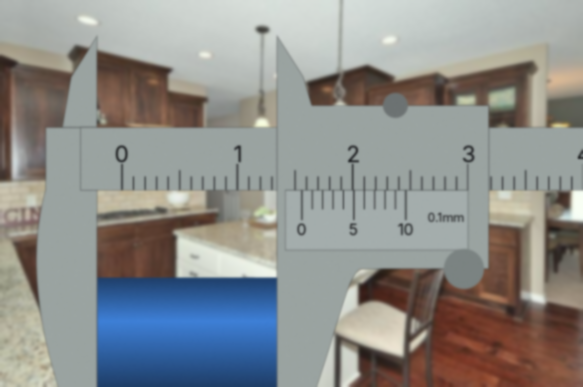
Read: 15.6 mm
